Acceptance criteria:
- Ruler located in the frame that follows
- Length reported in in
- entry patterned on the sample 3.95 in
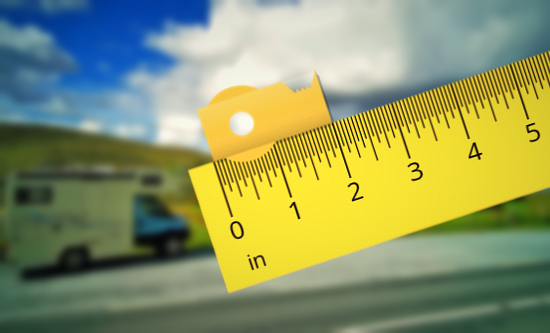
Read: 2 in
